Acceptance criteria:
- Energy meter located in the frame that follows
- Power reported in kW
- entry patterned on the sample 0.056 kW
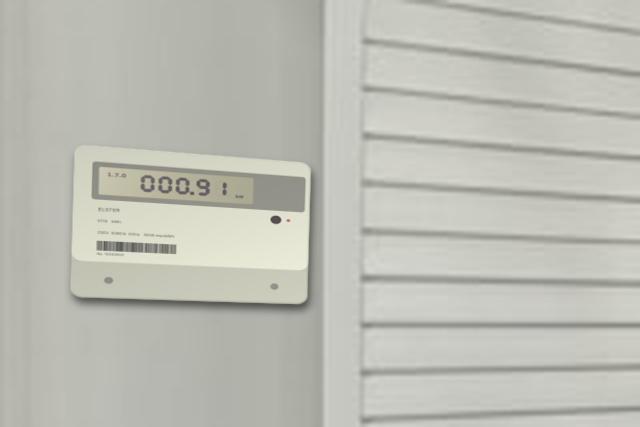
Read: 0.91 kW
